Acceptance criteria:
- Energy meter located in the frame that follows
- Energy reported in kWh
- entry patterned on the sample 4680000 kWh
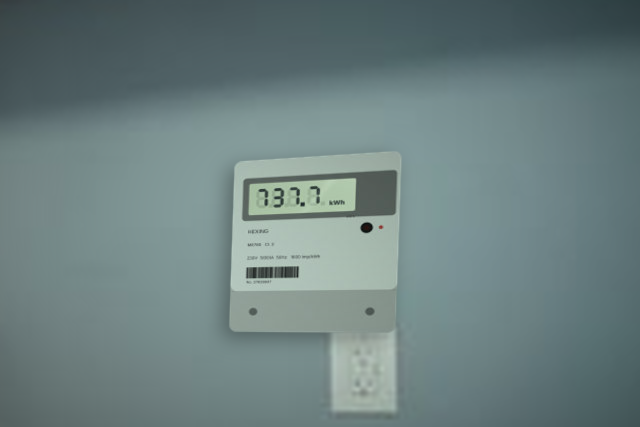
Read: 737.7 kWh
